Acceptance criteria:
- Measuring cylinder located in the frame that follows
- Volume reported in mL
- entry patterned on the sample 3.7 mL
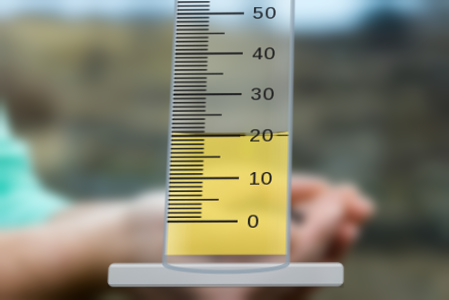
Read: 20 mL
